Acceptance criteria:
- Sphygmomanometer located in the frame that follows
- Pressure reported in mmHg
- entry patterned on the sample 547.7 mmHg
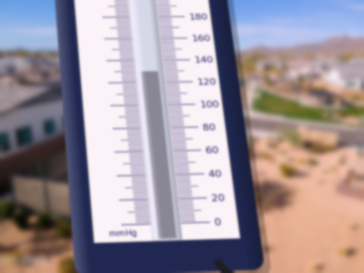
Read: 130 mmHg
